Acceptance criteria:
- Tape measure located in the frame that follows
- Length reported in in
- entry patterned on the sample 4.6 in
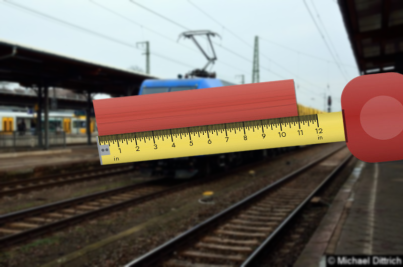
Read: 11 in
